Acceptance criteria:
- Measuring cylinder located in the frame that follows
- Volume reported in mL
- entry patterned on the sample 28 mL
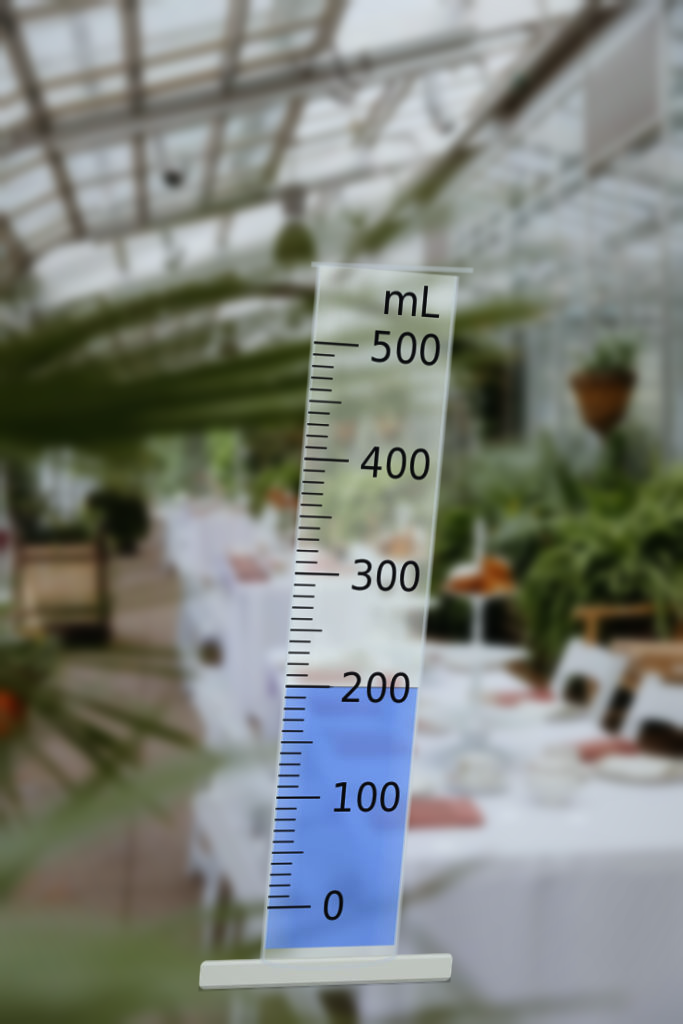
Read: 200 mL
